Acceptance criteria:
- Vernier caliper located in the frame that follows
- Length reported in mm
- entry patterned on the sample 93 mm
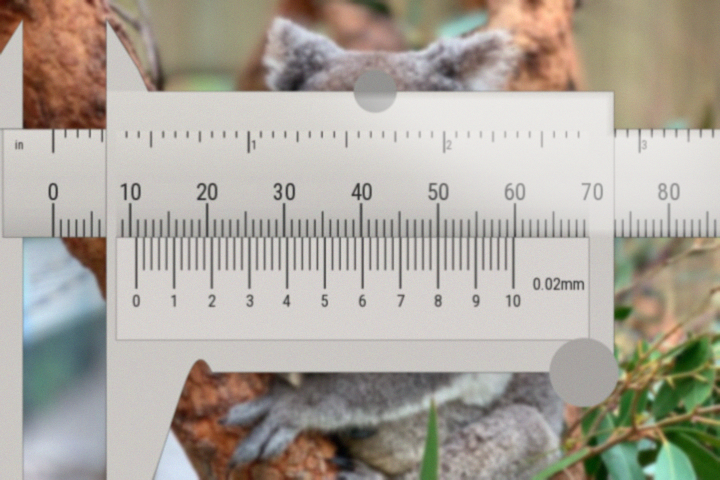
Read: 10.8 mm
